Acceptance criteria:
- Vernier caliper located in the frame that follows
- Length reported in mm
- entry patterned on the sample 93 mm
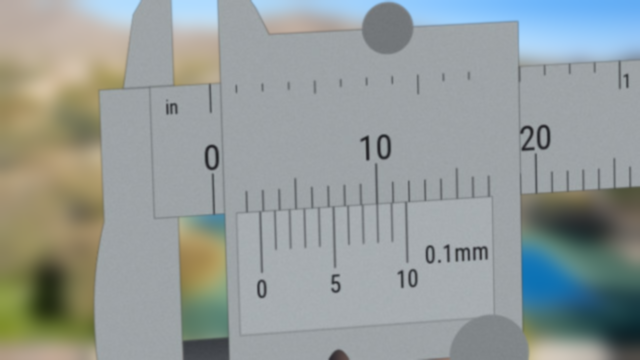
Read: 2.8 mm
